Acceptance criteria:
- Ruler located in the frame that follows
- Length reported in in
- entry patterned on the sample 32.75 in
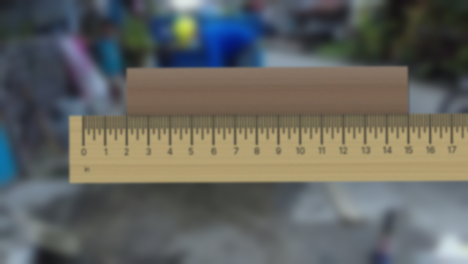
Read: 13 in
